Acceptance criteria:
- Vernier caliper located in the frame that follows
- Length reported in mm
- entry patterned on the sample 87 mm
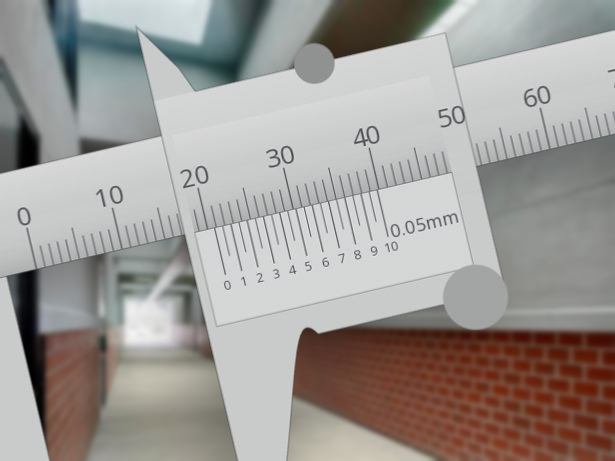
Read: 20.8 mm
